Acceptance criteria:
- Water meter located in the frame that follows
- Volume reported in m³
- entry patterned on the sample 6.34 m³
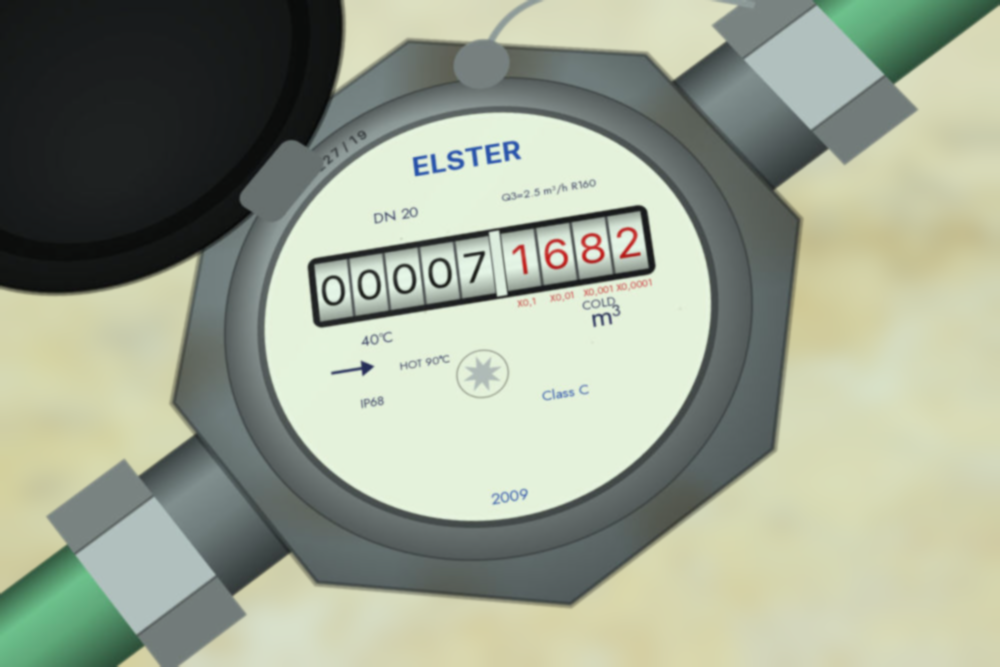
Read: 7.1682 m³
